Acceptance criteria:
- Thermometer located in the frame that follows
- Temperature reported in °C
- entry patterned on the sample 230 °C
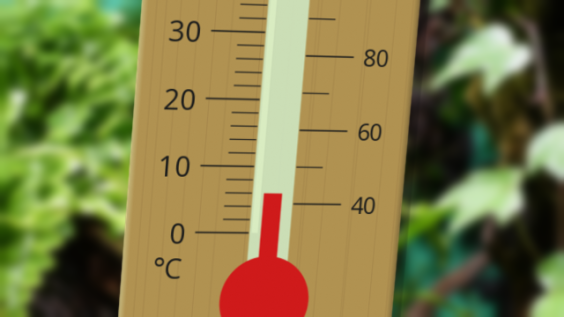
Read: 6 °C
